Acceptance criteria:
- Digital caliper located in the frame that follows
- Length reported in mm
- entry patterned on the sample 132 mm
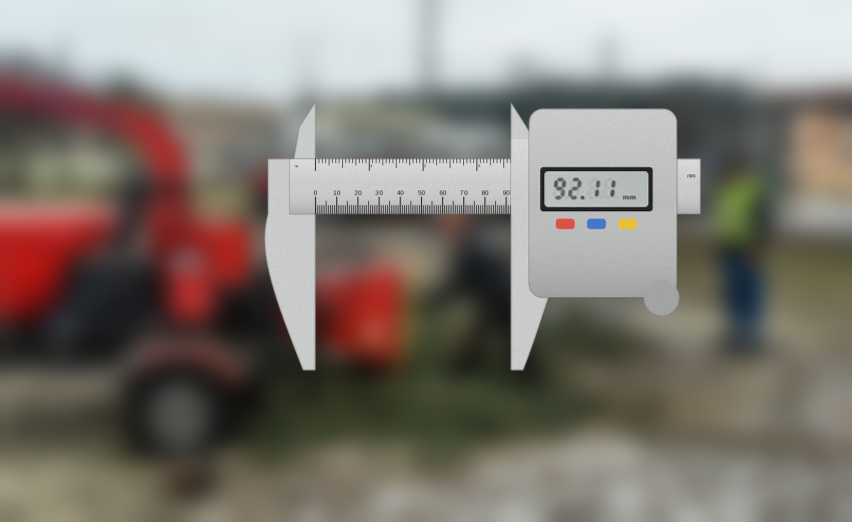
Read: 92.11 mm
